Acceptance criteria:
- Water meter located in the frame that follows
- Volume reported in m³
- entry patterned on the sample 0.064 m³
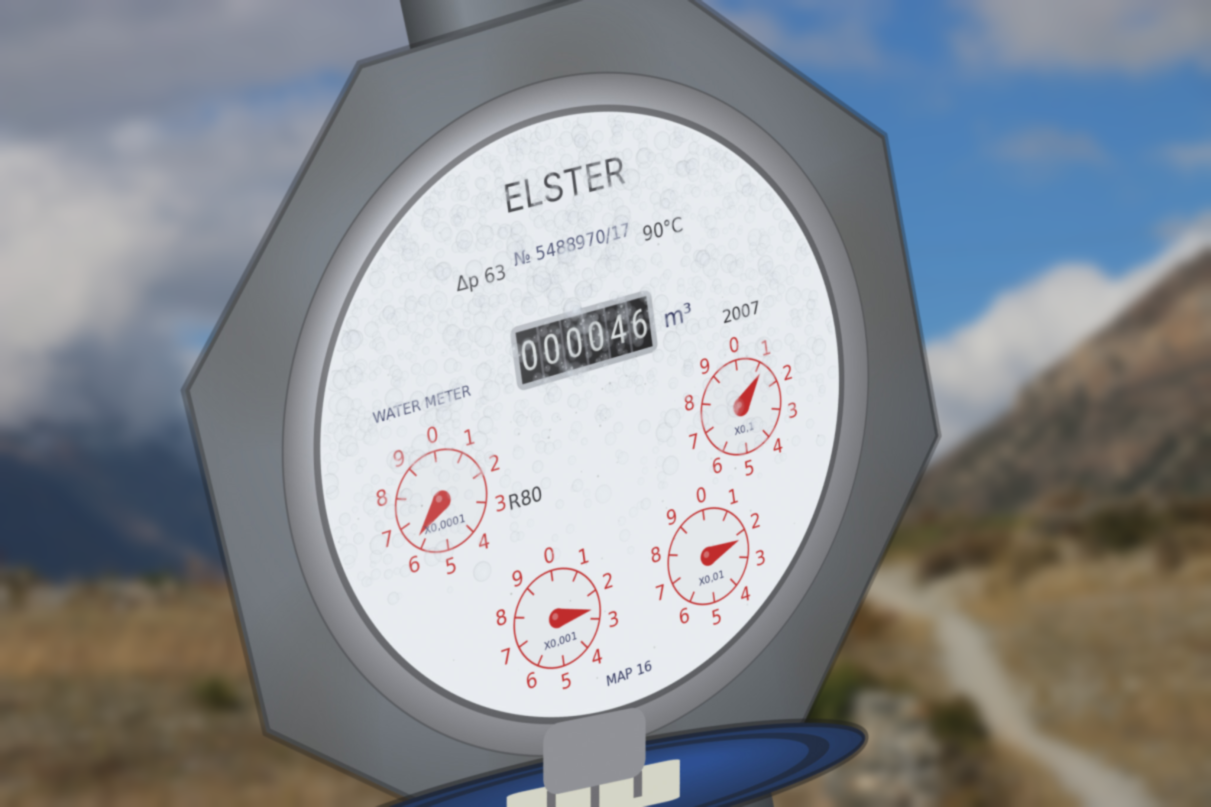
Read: 46.1226 m³
